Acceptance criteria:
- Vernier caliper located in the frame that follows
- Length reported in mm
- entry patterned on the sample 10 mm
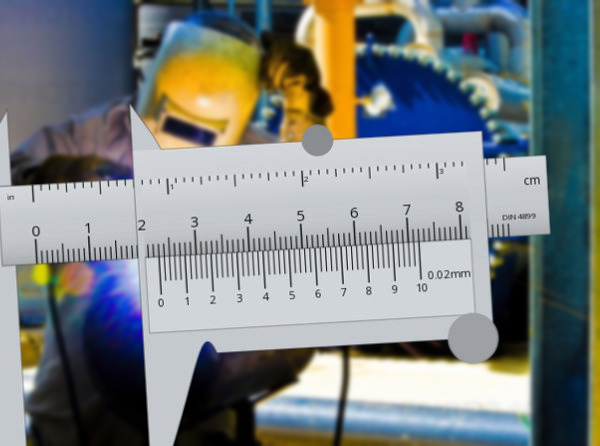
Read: 23.0 mm
